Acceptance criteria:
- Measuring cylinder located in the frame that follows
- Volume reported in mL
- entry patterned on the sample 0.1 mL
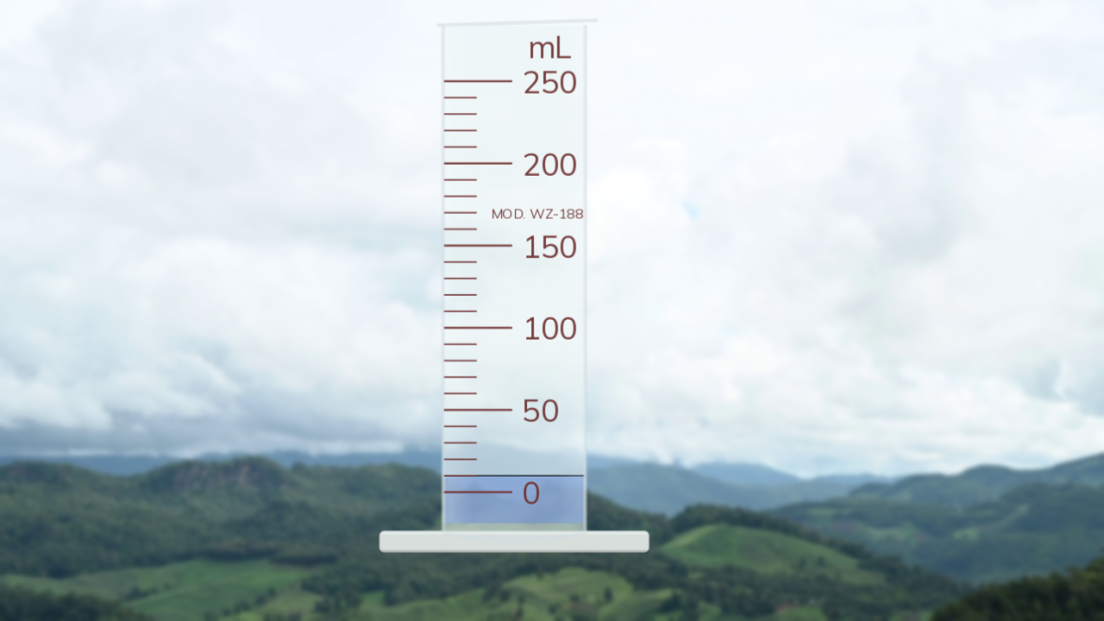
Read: 10 mL
